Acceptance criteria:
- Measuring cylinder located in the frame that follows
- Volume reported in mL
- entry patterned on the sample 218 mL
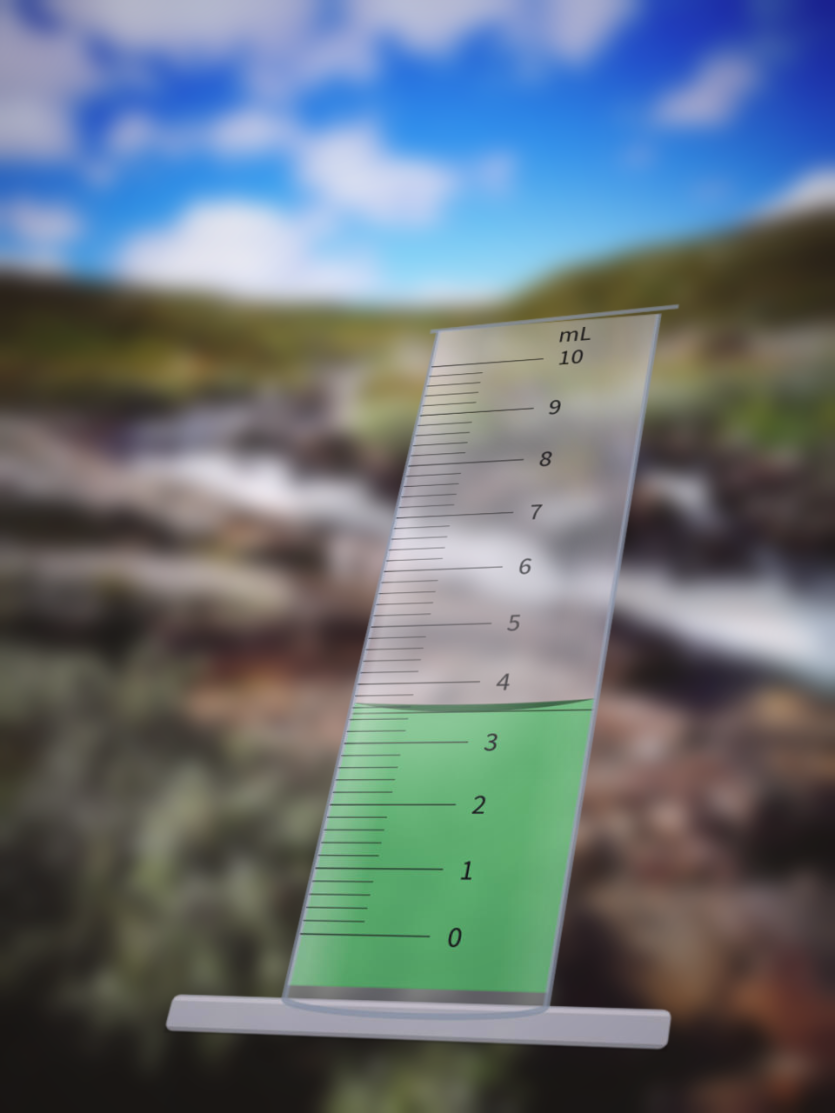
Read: 3.5 mL
